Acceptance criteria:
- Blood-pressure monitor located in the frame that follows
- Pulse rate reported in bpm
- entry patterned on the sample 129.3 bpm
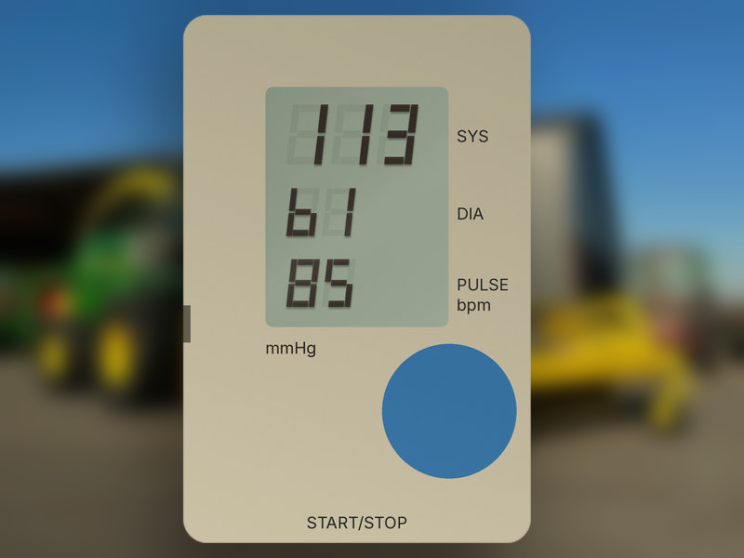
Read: 85 bpm
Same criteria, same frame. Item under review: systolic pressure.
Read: 113 mmHg
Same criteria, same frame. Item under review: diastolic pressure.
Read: 61 mmHg
